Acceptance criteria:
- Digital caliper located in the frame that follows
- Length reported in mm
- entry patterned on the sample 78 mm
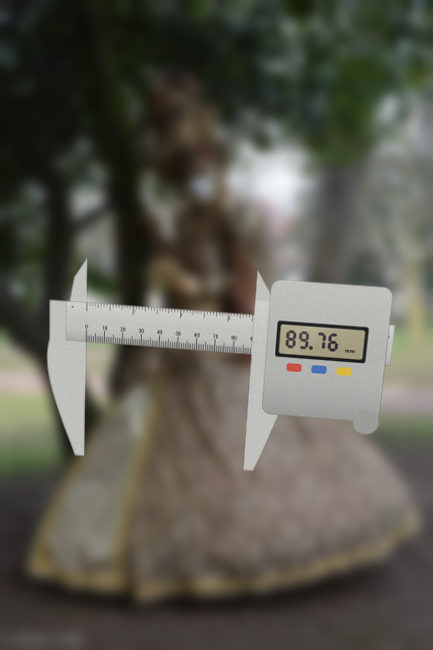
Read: 89.76 mm
